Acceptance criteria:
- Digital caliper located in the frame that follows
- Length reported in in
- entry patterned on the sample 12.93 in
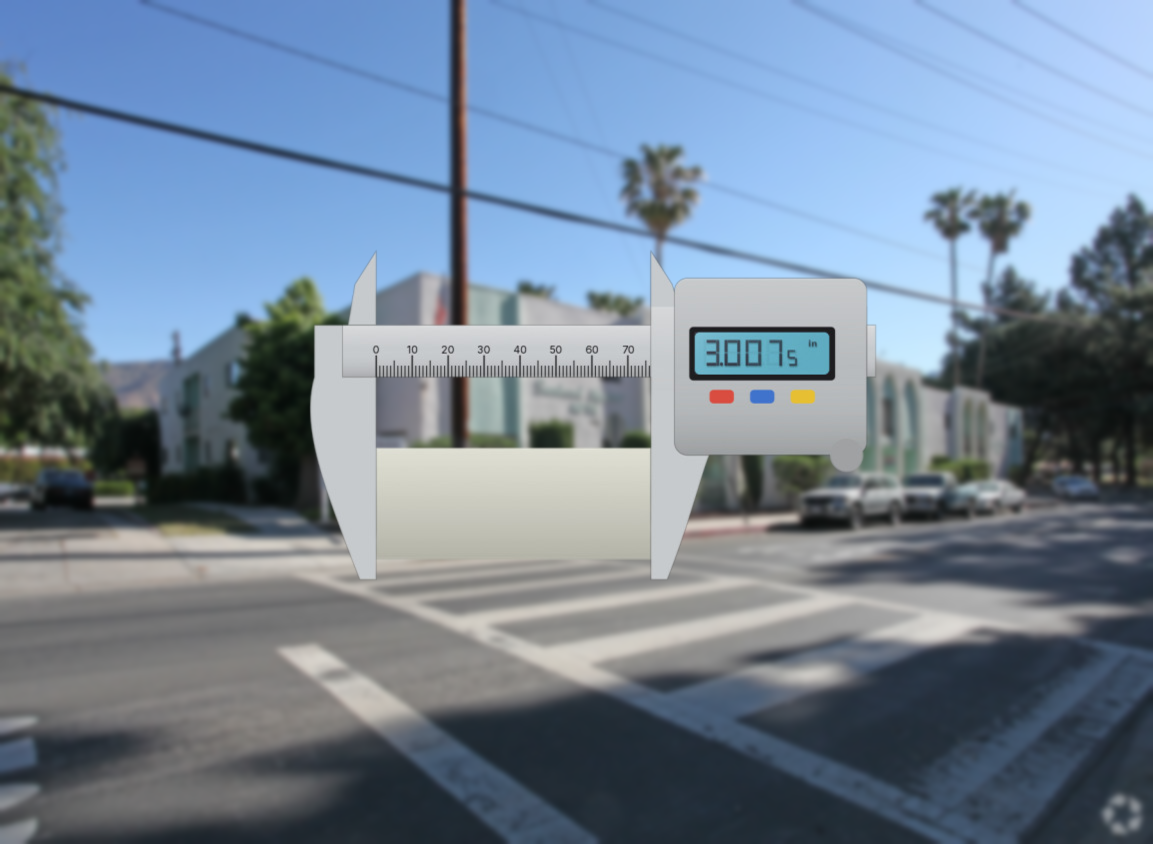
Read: 3.0075 in
